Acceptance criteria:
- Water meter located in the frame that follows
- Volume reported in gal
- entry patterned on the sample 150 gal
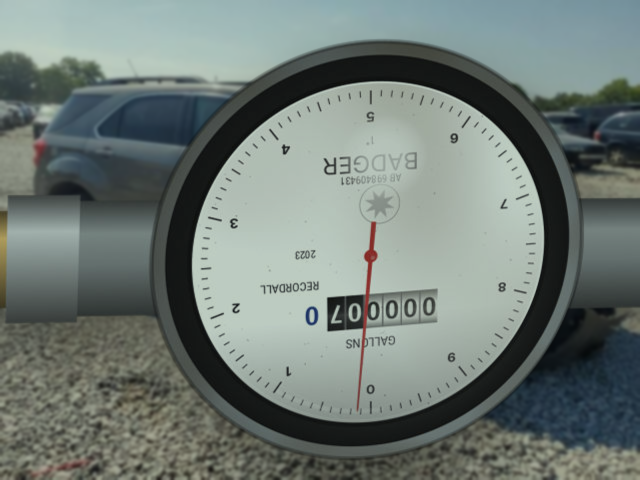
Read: 70.1 gal
